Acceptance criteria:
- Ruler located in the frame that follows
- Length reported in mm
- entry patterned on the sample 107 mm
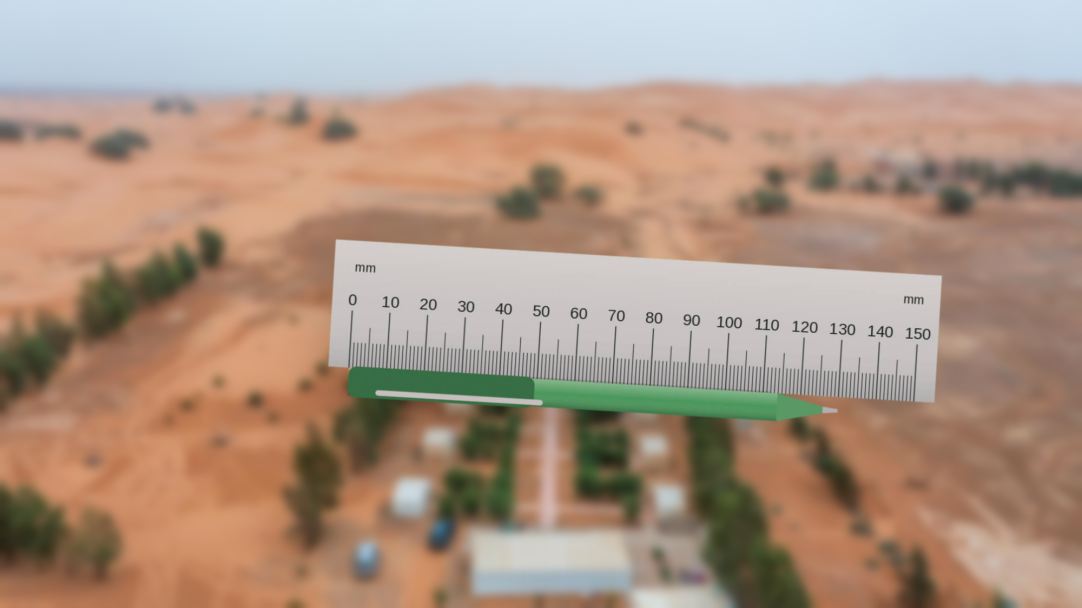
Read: 130 mm
